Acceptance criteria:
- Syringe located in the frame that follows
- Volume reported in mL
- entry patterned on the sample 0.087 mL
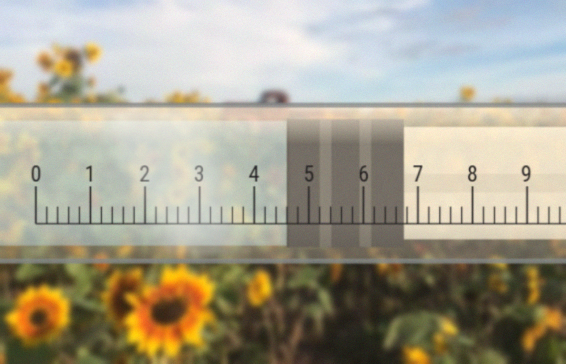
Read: 4.6 mL
